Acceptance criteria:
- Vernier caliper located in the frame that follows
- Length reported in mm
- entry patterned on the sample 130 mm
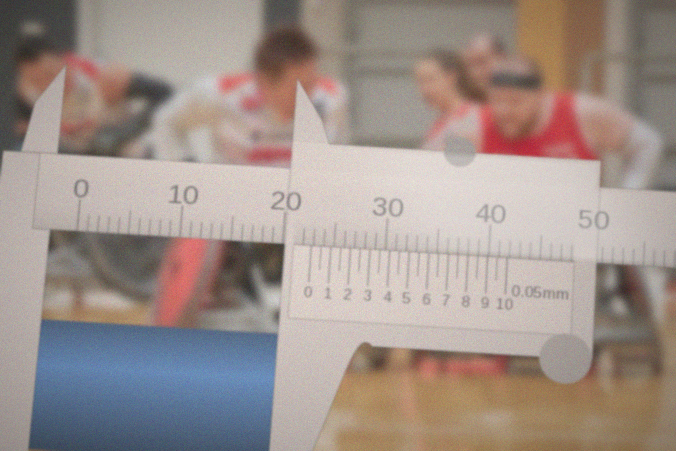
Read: 22.8 mm
